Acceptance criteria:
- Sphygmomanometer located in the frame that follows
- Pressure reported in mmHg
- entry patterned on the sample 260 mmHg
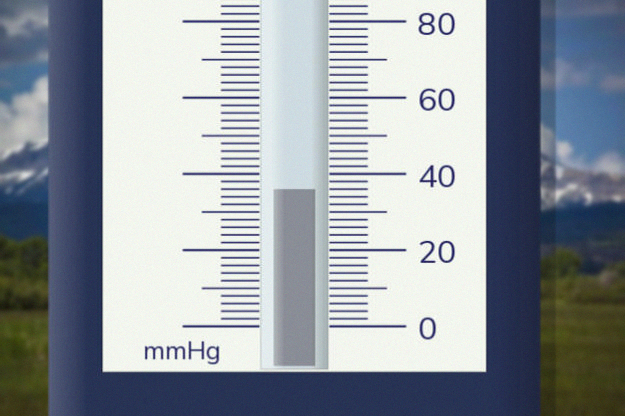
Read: 36 mmHg
